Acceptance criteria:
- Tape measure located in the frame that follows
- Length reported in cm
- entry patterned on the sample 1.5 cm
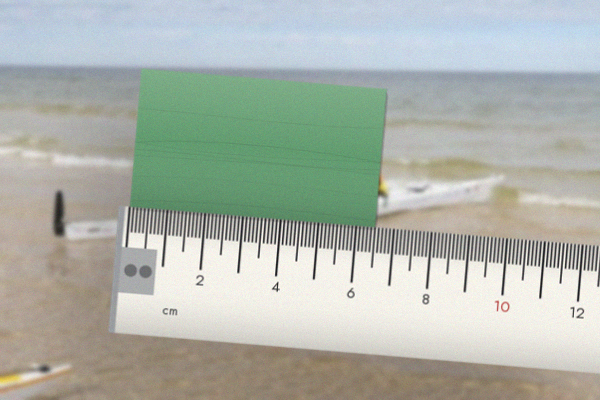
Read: 6.5 cm
